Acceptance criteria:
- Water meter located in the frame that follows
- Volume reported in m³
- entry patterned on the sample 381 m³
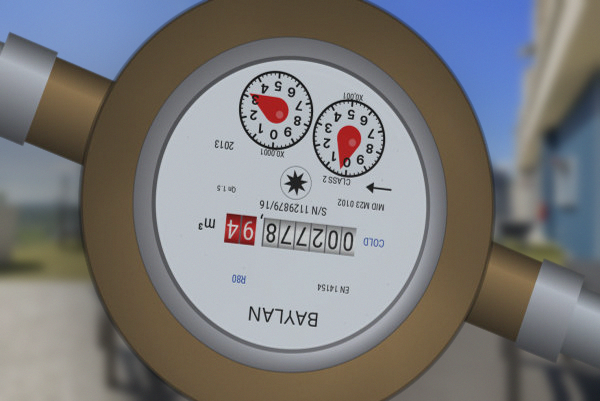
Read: 2778.9403 m³
